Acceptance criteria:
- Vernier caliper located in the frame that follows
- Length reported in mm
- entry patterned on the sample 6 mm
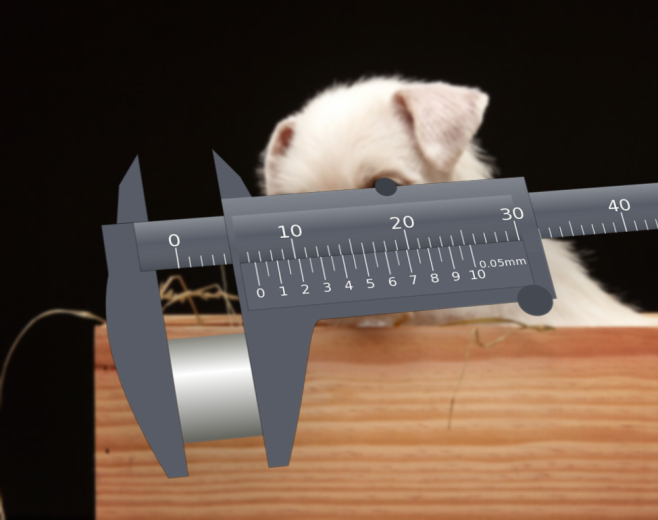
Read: 6.5 mm
